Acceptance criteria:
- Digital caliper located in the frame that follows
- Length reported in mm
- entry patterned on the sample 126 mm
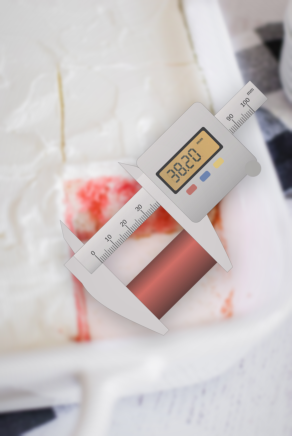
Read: 38.20 mm
